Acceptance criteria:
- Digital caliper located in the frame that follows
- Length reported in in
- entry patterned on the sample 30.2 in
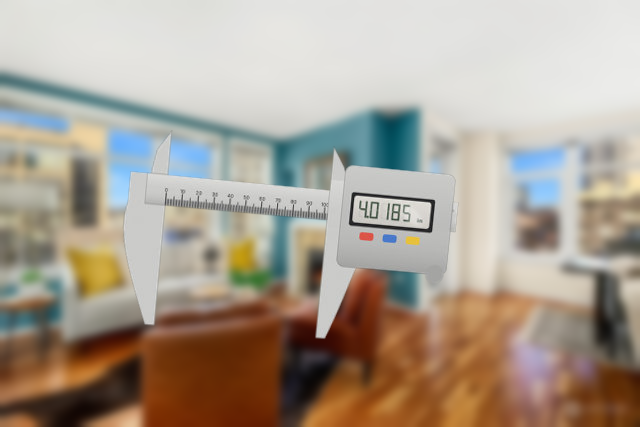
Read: 4.0185 in
